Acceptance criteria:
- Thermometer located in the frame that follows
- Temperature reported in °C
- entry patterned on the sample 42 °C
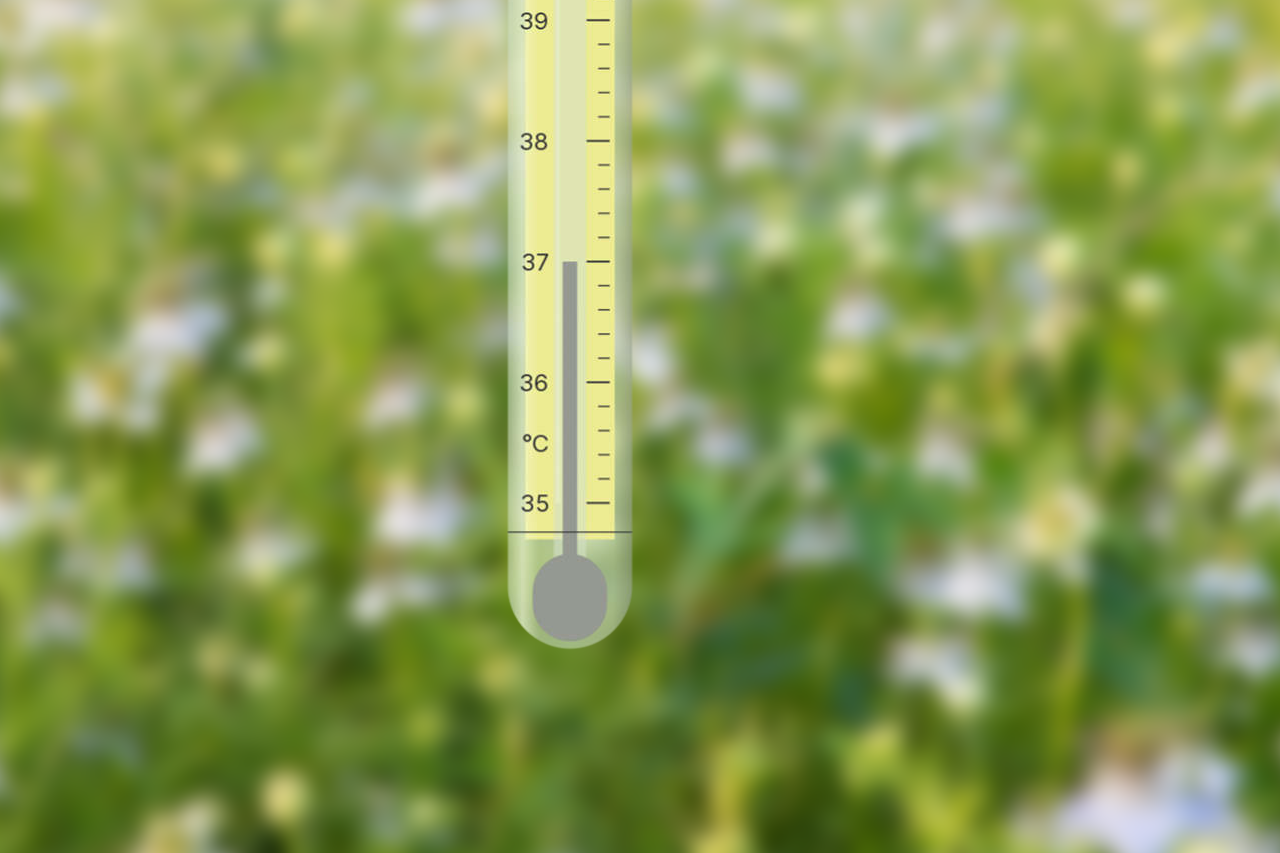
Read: 37 °C
